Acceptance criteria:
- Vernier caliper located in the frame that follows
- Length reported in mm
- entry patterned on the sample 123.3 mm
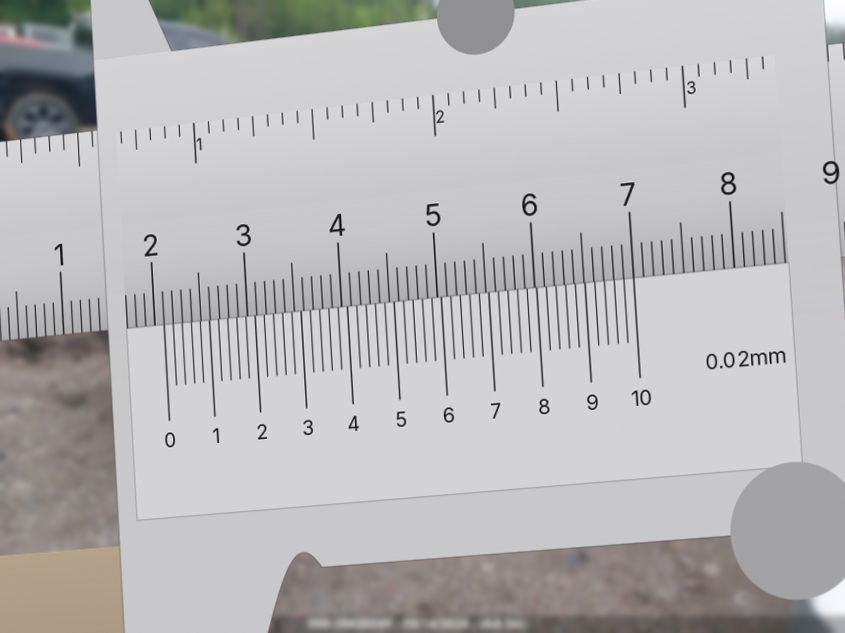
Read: 21.0 mm
